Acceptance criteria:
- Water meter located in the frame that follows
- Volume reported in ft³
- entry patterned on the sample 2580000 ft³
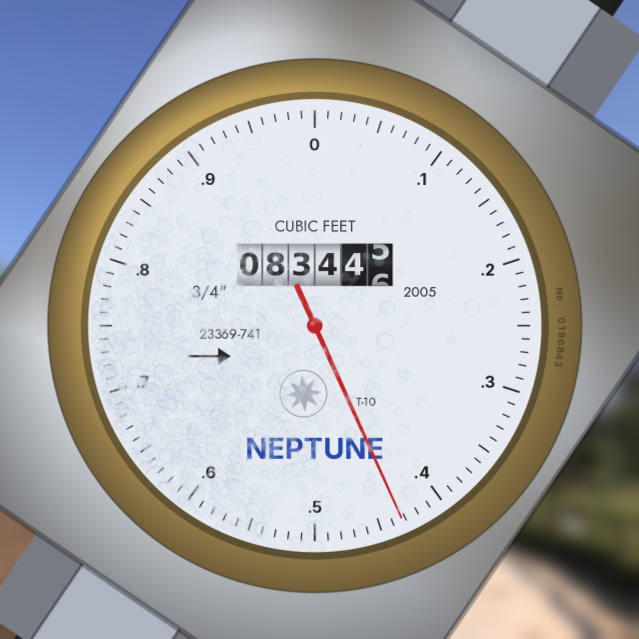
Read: 83445.43 ft³
